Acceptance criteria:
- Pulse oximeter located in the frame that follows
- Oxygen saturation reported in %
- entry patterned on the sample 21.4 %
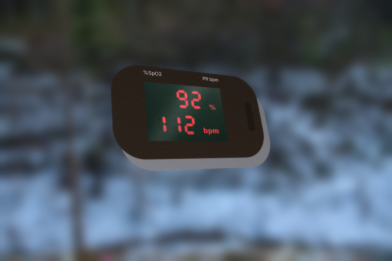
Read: 92 %
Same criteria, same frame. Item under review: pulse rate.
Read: 112 bpm
